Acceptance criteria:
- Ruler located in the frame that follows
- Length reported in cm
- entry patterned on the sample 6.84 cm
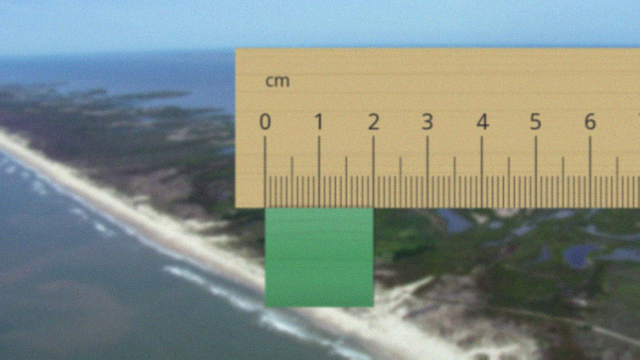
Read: 2 cm
